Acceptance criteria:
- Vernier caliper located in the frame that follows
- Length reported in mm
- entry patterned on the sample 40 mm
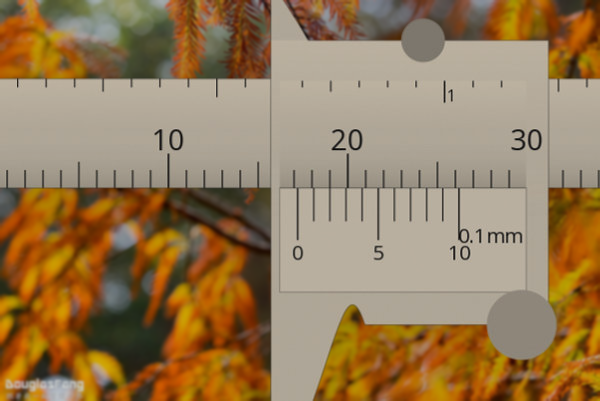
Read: 17.2 mm
